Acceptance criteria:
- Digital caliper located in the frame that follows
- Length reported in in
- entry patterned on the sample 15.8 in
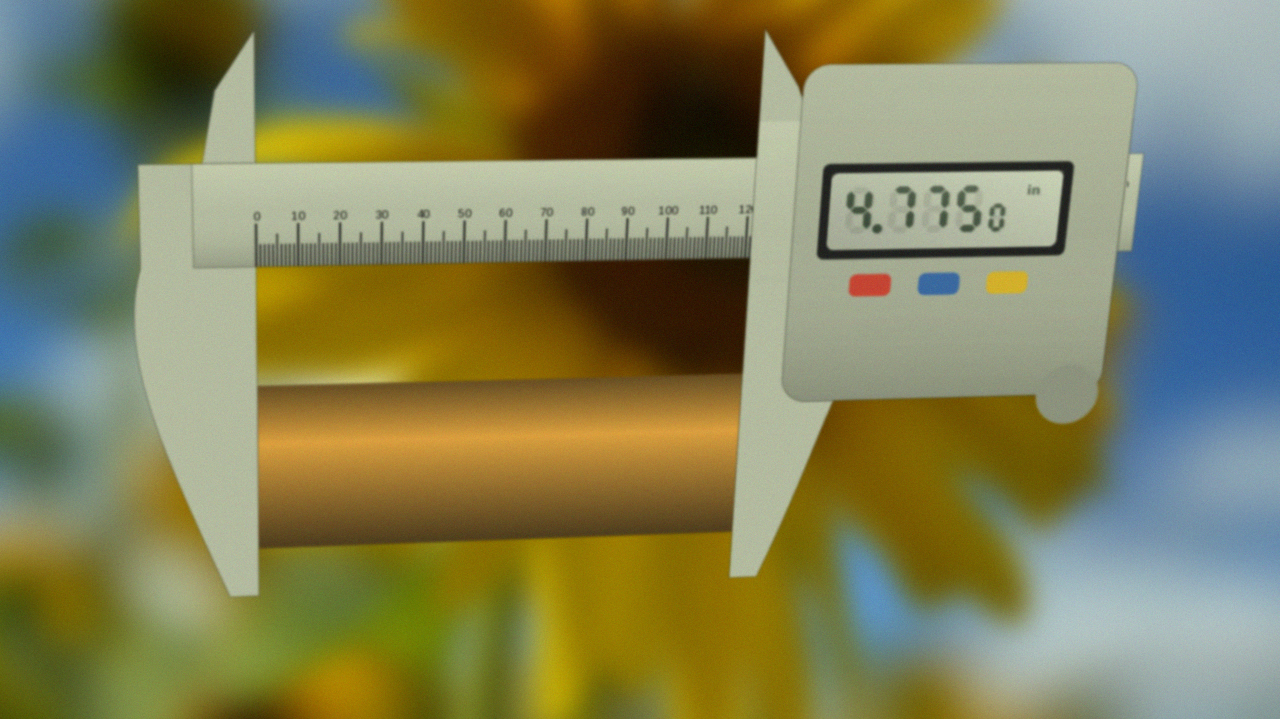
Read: 4.7750 in
